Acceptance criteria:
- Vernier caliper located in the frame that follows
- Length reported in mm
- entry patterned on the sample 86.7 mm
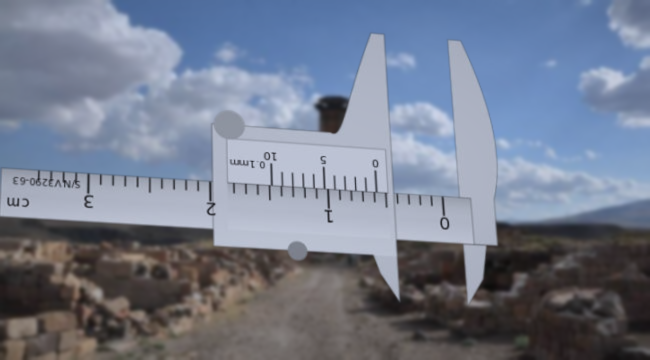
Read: 5.8 mm
